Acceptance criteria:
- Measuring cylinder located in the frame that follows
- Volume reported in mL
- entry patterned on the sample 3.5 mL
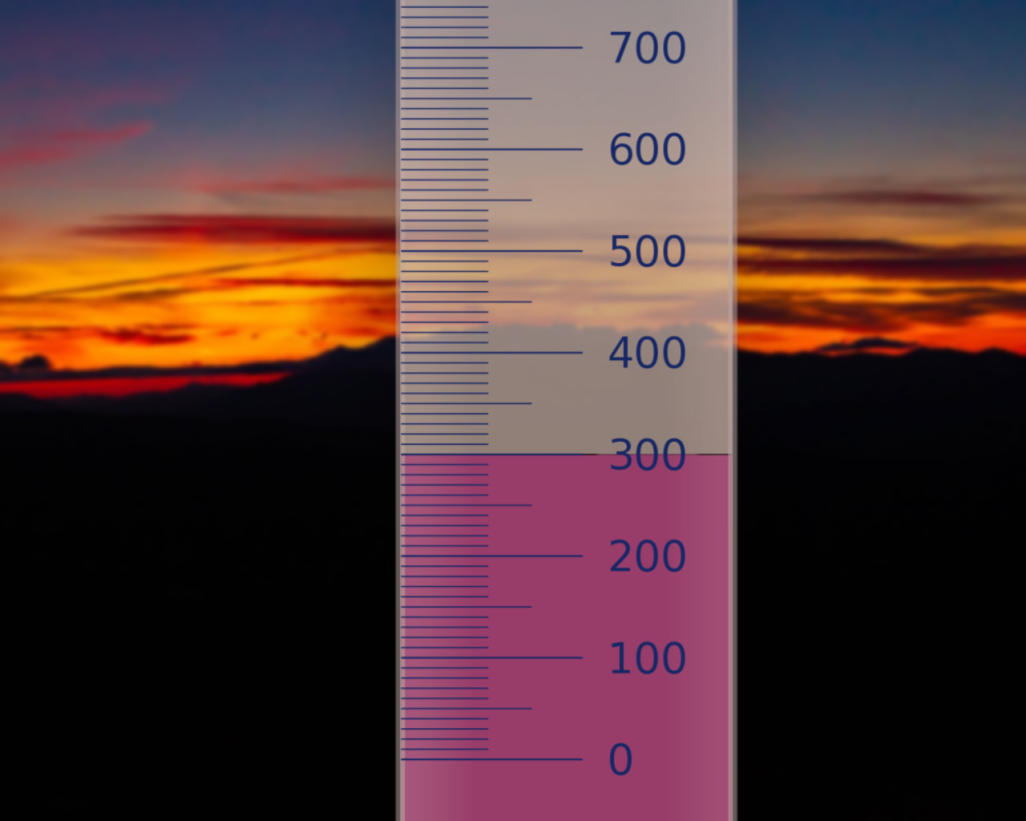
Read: 300 mL
